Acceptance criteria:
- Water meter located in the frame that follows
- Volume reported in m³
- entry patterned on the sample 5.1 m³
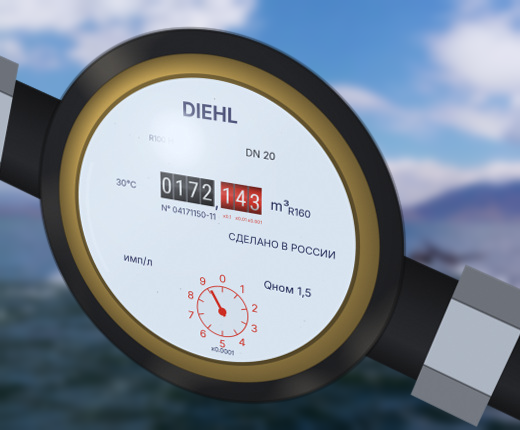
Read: 172.1429 m³
